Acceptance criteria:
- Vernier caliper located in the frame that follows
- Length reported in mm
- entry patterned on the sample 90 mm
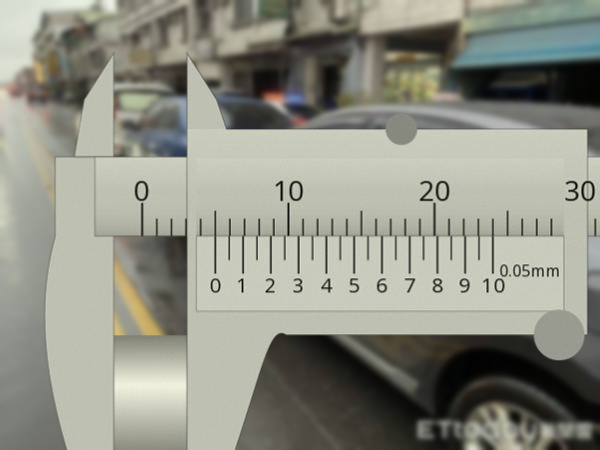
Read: 5.0 mm
